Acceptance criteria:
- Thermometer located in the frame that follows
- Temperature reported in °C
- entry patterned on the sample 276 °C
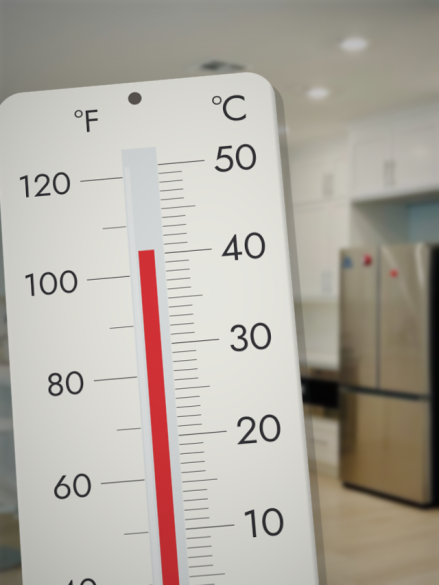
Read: 40.5 °C
